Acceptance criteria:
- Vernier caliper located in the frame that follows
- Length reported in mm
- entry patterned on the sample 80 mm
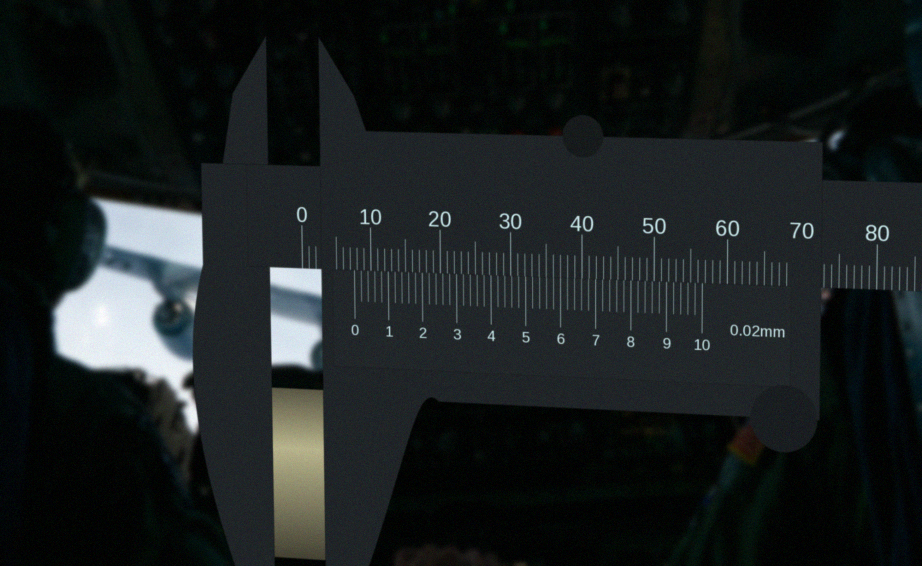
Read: 7.6 mm
